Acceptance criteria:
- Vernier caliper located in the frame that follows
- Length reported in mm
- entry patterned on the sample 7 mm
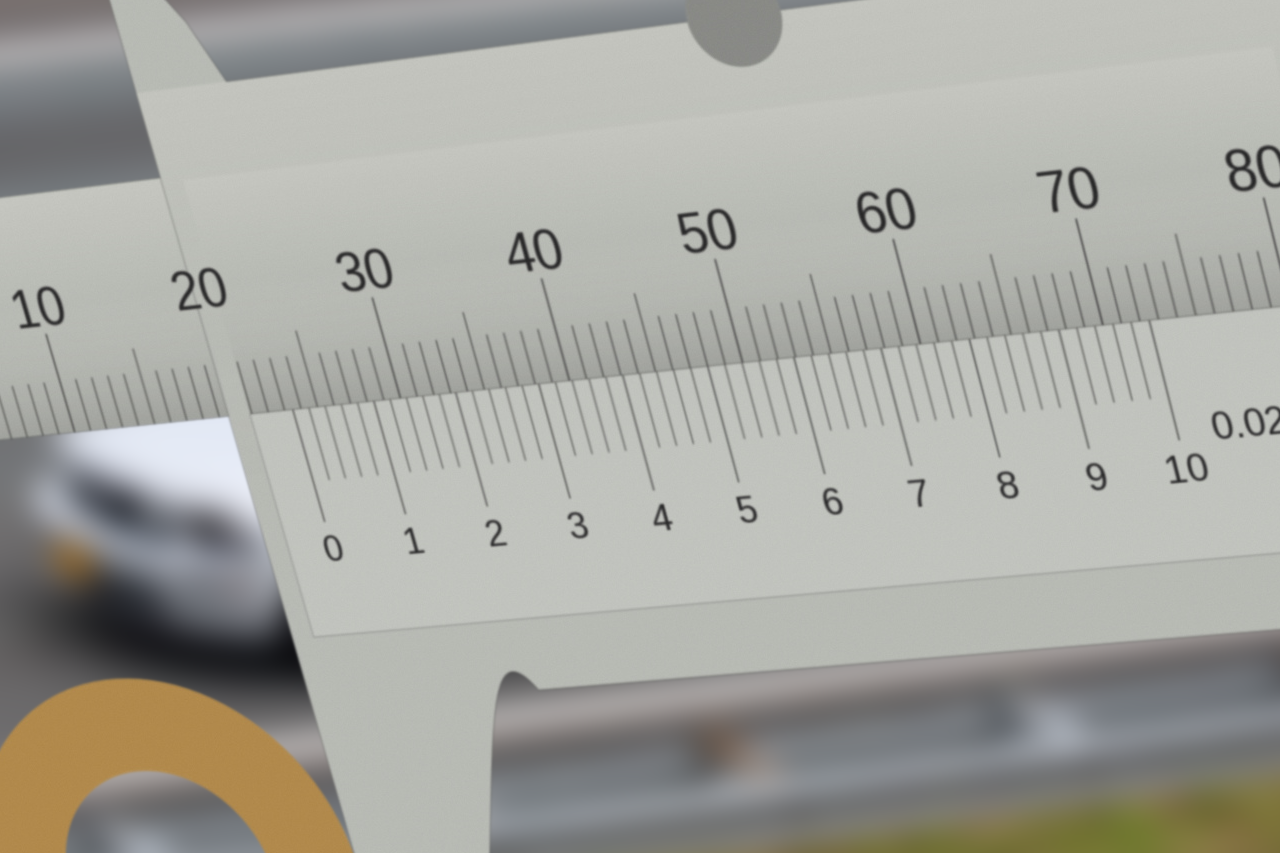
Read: 23.5 mm
